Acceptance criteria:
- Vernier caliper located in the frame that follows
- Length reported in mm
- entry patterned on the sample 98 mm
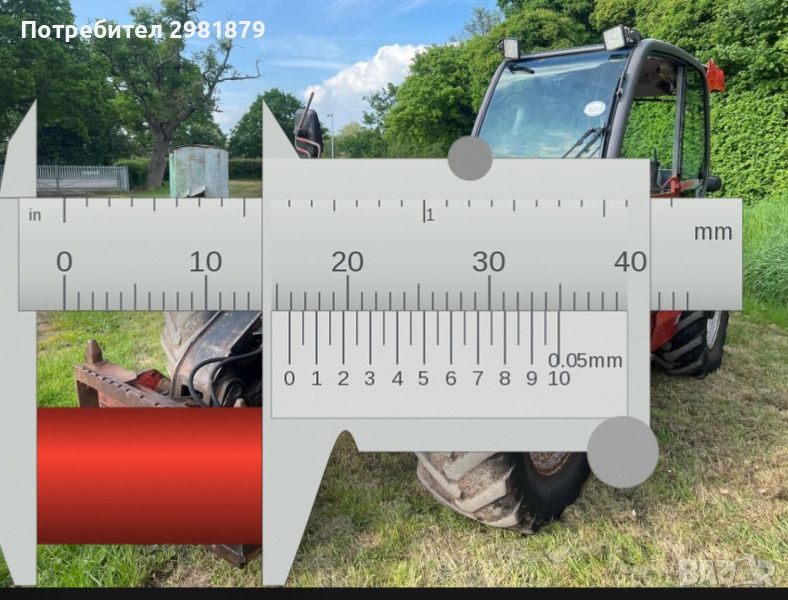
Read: 15.9 mm
